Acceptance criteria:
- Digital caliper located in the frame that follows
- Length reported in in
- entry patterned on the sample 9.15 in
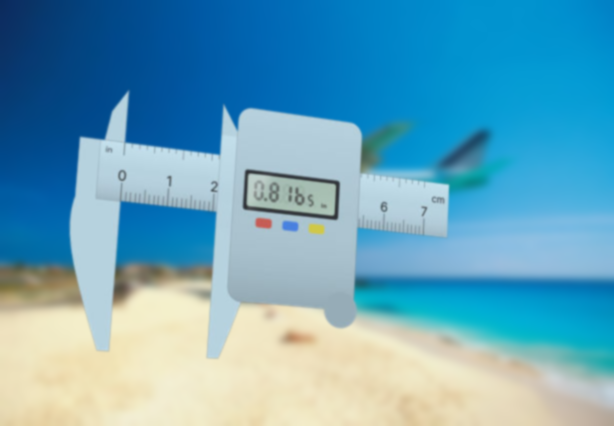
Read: 0.8165 in
